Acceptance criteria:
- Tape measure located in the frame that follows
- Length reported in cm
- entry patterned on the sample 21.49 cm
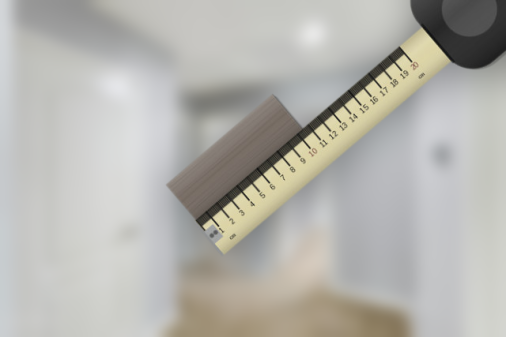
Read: 10.5 cm
